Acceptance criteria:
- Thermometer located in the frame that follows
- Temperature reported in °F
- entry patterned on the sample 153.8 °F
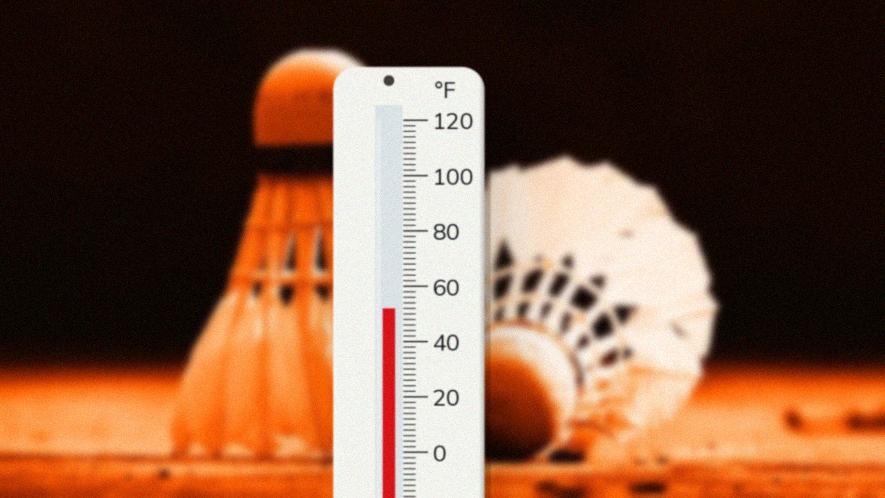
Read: 52 °F
